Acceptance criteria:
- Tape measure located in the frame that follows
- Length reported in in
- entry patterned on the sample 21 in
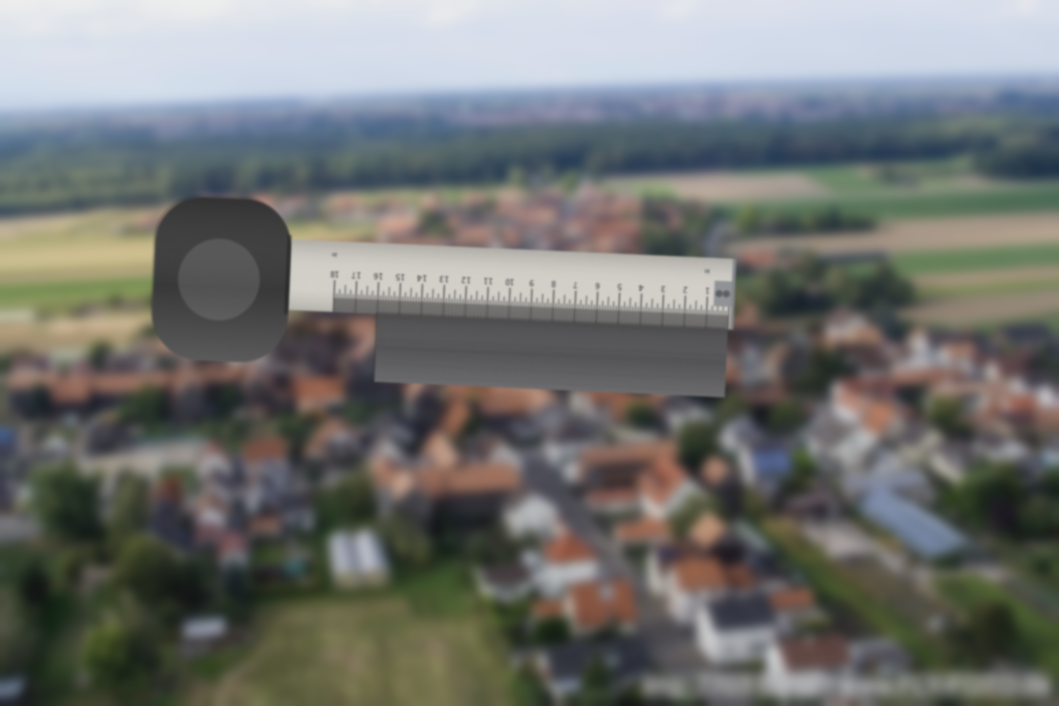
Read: 16 in
